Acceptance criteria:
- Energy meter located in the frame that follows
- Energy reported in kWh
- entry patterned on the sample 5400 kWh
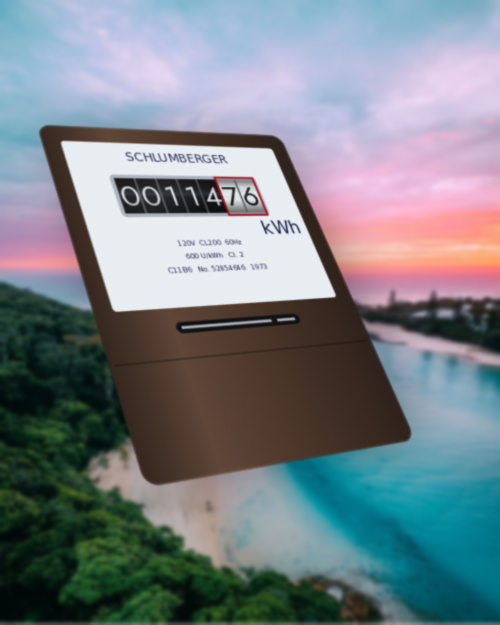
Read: 114.76 kWh
